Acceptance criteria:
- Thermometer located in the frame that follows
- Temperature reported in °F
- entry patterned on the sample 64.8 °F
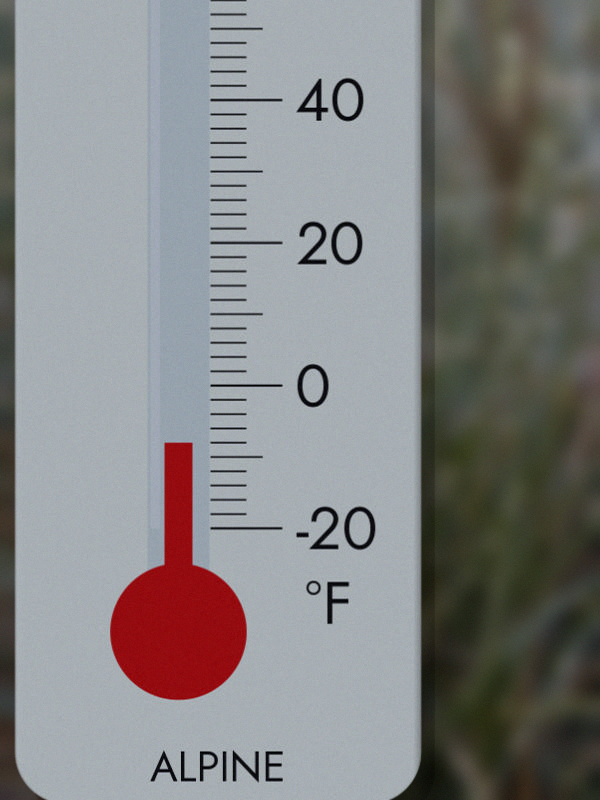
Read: -8 °F
